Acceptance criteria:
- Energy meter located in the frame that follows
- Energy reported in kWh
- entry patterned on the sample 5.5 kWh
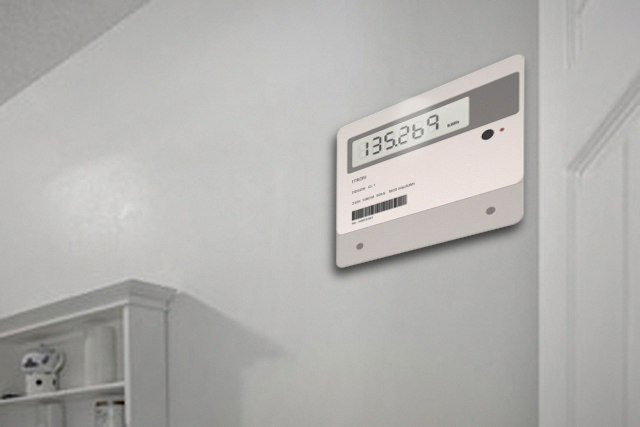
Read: 135.269 kWh
